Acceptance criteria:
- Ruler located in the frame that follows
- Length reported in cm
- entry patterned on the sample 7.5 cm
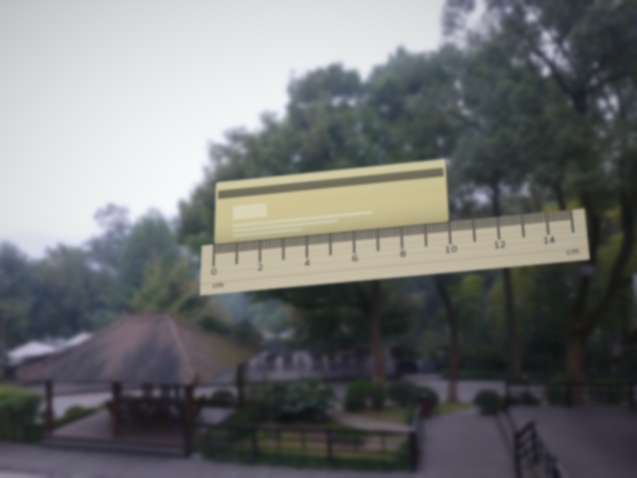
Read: 10 cm
